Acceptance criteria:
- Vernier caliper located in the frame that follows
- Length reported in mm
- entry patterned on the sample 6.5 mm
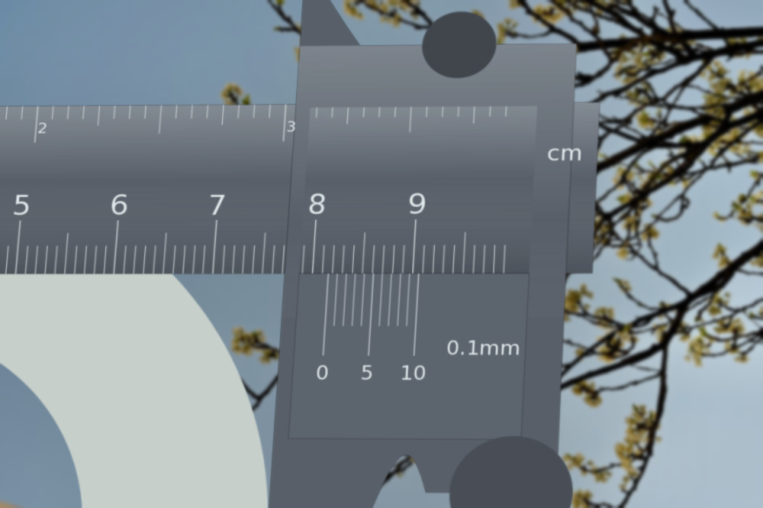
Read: 81.6 mm
